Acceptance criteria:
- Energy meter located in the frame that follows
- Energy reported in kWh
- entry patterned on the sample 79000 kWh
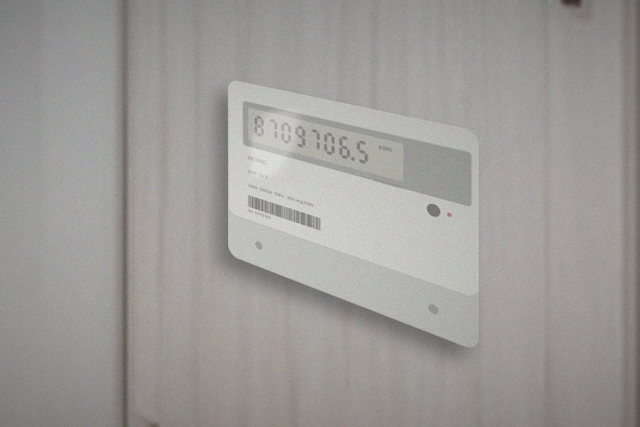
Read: 8709706.5 kWh
